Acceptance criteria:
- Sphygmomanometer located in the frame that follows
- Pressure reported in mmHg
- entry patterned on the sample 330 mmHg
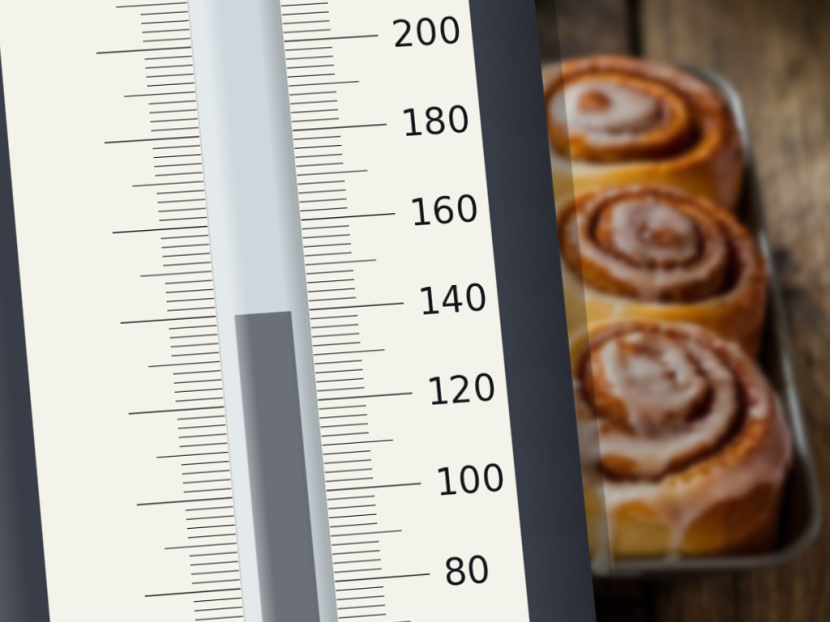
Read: 140 mmHg
